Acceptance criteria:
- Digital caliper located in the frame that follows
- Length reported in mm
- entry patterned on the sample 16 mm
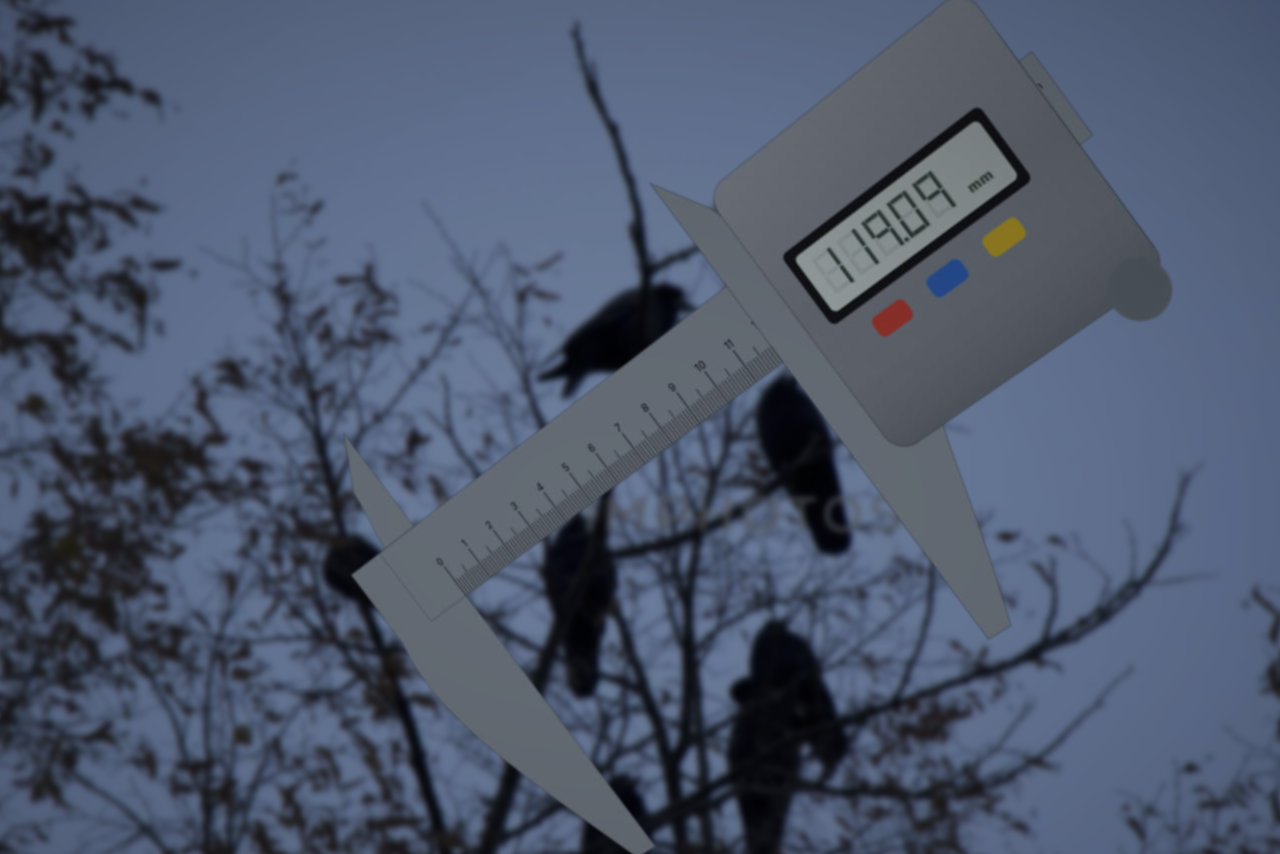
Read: 119.09 mm
